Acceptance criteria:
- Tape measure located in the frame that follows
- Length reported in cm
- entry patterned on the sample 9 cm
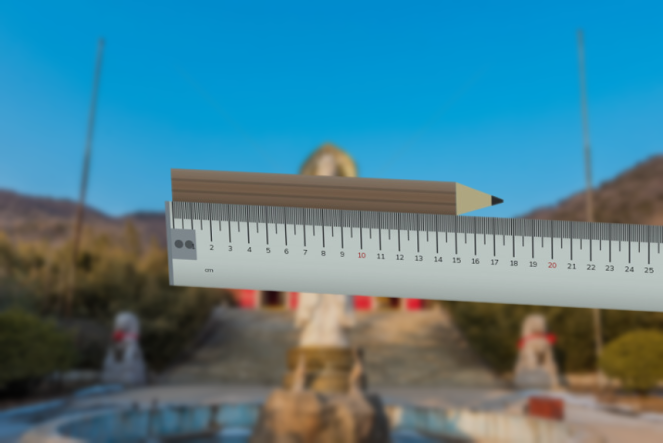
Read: 17.5 cm
